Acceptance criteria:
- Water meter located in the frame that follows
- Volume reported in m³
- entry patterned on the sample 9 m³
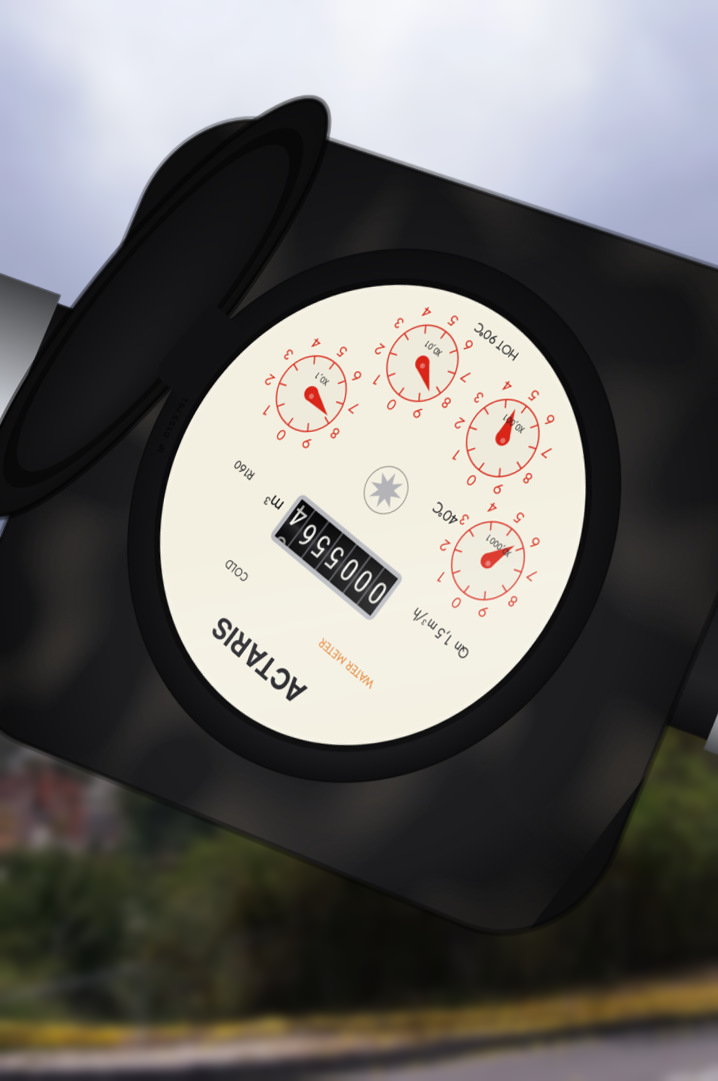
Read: 5563.7845 m³
